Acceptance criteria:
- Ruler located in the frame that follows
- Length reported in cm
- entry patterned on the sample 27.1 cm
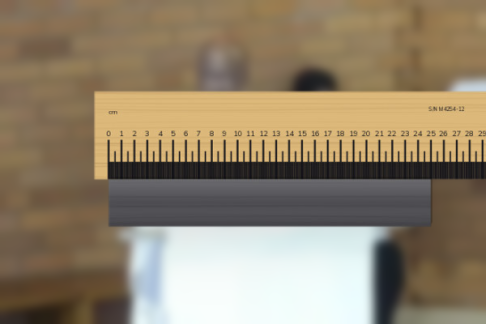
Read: 25 cm
